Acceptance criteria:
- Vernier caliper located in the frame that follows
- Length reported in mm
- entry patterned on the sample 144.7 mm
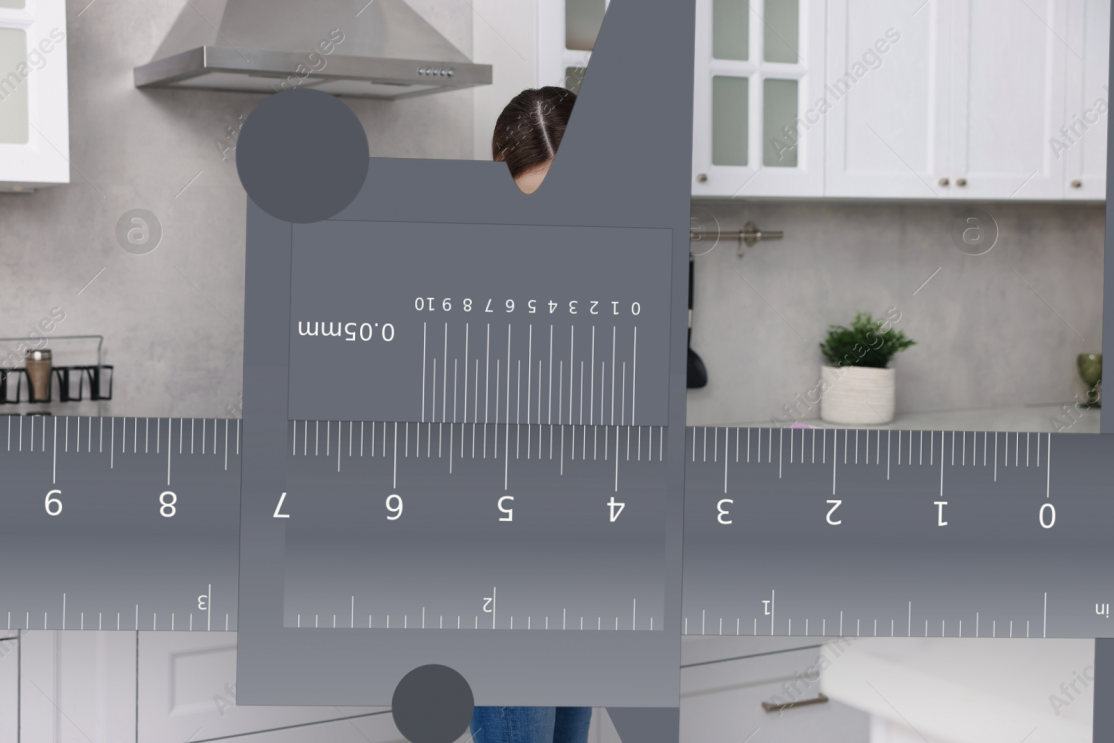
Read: 38.6 mm
